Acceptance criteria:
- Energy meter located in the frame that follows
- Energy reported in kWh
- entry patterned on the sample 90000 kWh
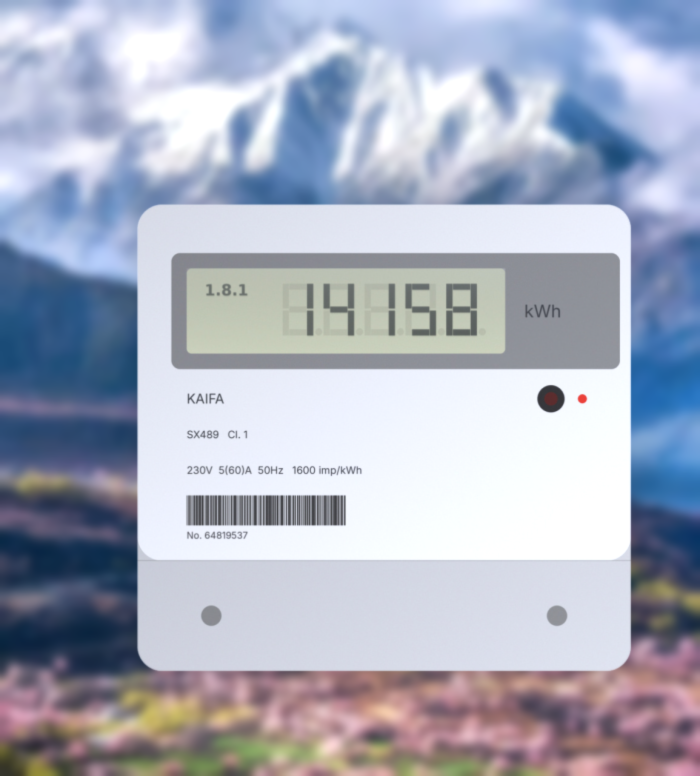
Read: 14158 kWh
